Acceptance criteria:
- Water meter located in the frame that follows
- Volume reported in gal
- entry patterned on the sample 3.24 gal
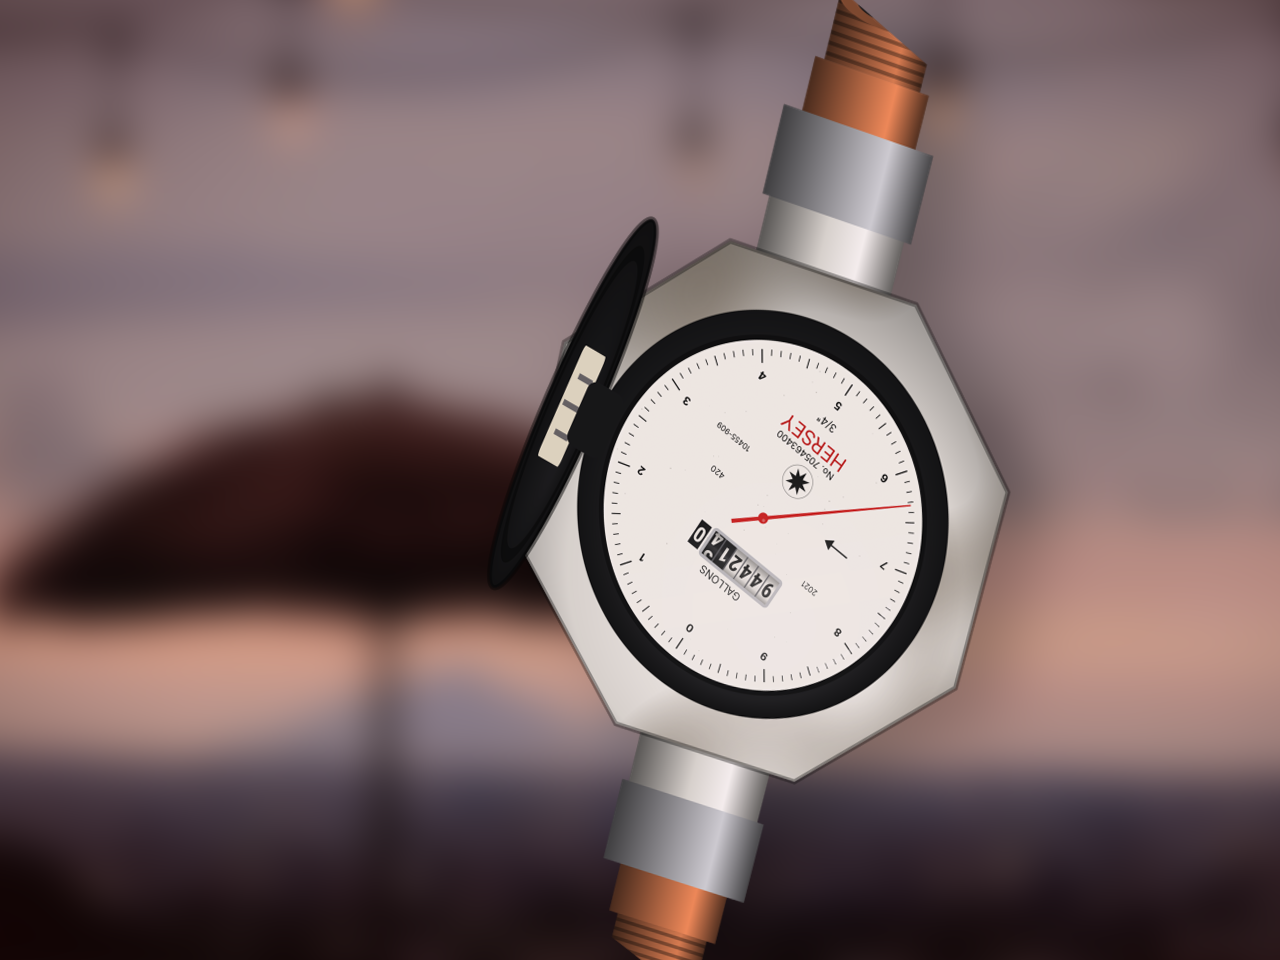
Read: 9442136.3 gal
